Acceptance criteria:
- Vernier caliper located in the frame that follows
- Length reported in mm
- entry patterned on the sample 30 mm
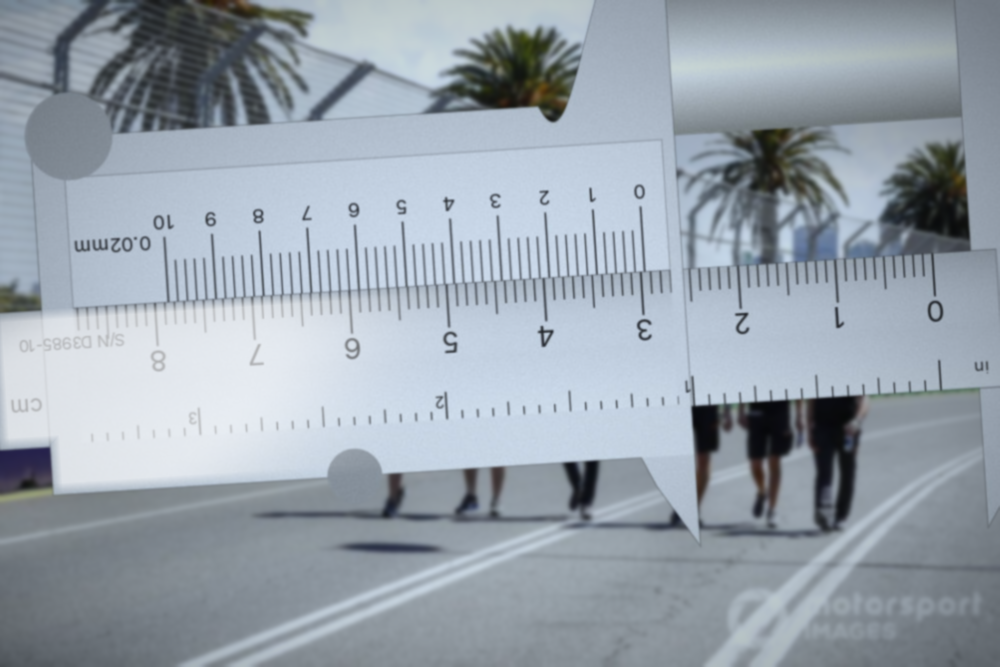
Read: 29.6 mm
